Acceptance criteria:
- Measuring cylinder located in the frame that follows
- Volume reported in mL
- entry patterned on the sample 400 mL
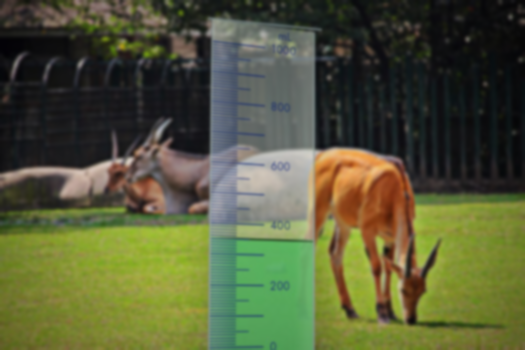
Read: 350 mL
